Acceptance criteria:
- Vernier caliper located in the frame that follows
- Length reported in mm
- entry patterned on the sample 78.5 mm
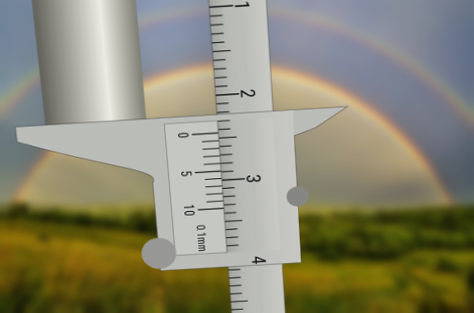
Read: 24.4 mm
